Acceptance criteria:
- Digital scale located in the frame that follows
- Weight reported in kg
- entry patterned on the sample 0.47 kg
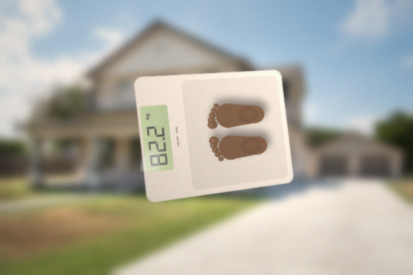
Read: 82.2 kg
